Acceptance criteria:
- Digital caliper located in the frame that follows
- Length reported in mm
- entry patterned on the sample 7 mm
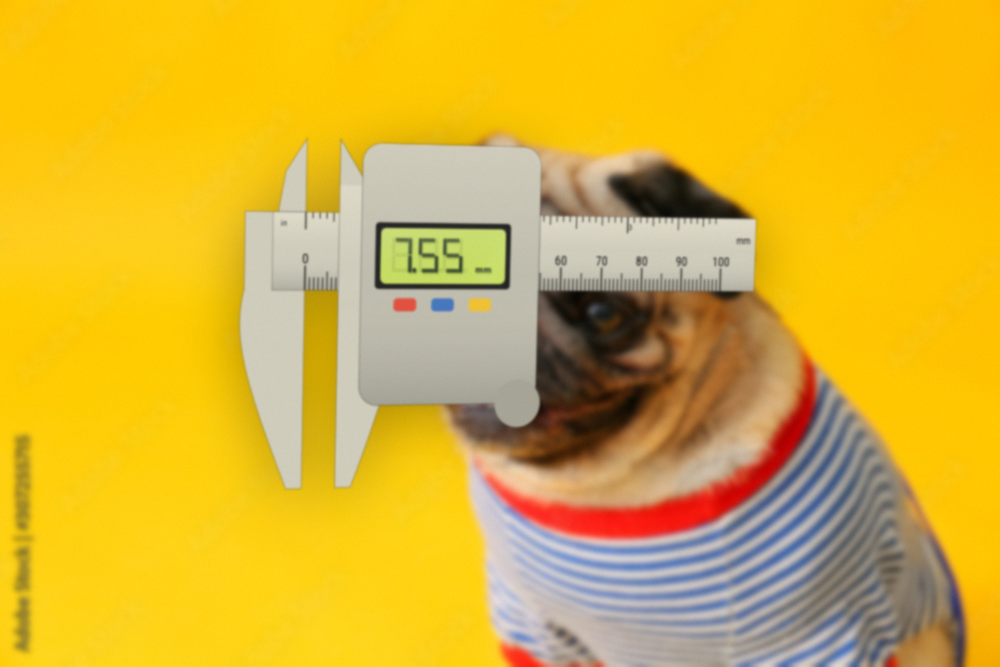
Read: 7.55 mm
